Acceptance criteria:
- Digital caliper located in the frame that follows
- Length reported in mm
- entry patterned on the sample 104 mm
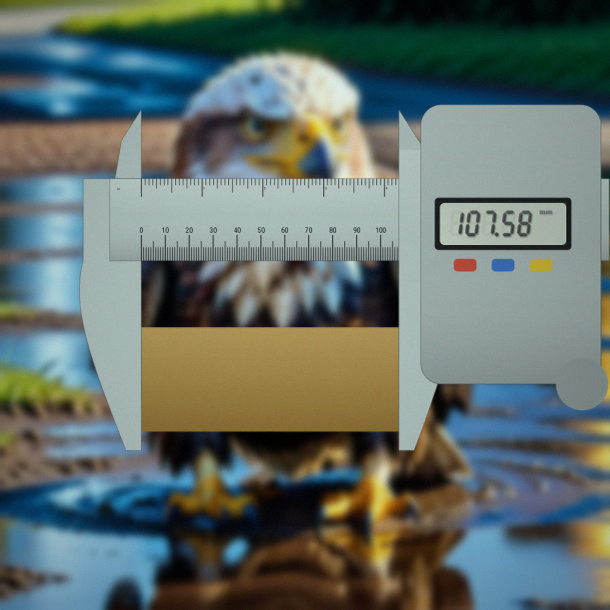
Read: 107.58 mm
